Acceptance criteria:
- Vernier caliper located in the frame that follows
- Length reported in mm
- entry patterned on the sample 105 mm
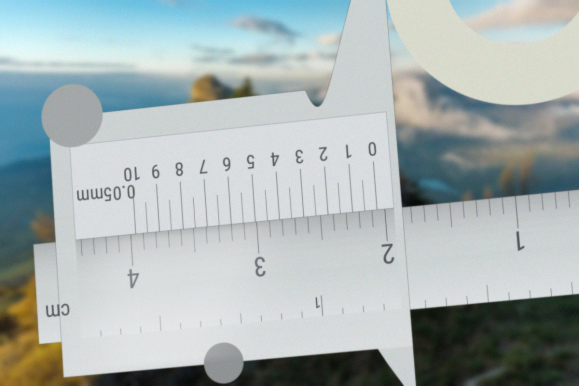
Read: 20.6 mm
